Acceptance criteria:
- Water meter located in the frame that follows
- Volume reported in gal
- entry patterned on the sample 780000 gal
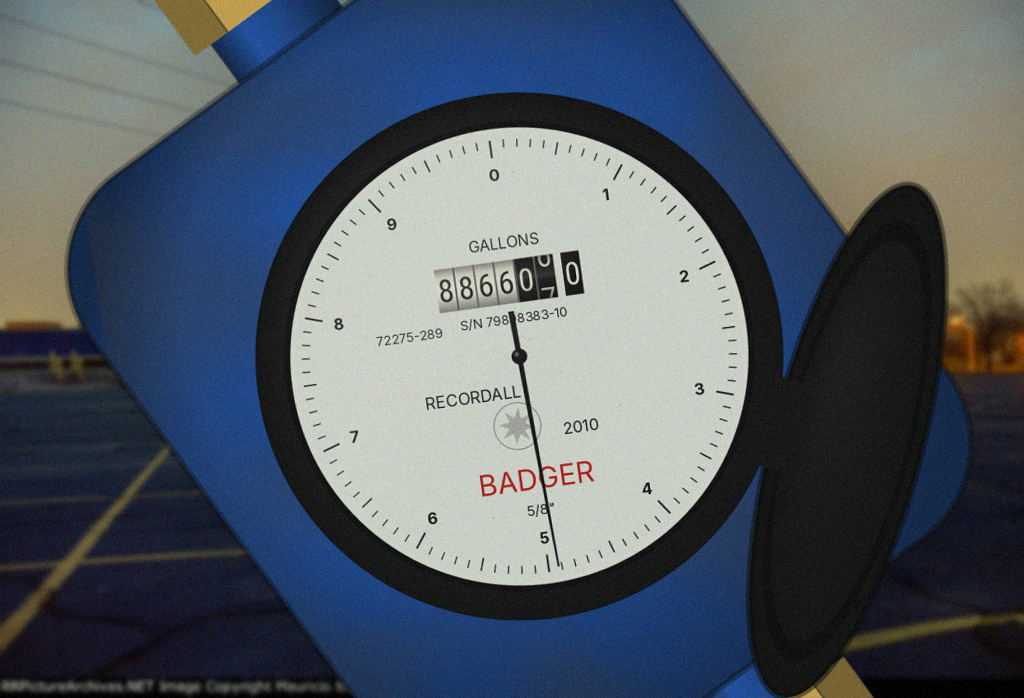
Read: 8866064.9 gal
